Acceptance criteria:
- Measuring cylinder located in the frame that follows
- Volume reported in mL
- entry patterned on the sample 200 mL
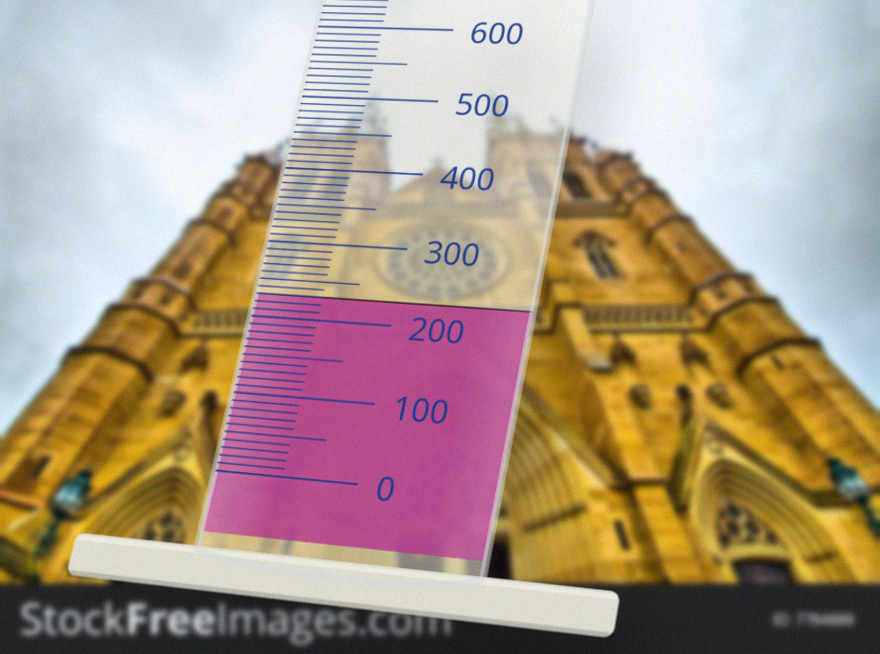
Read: 230 mL
